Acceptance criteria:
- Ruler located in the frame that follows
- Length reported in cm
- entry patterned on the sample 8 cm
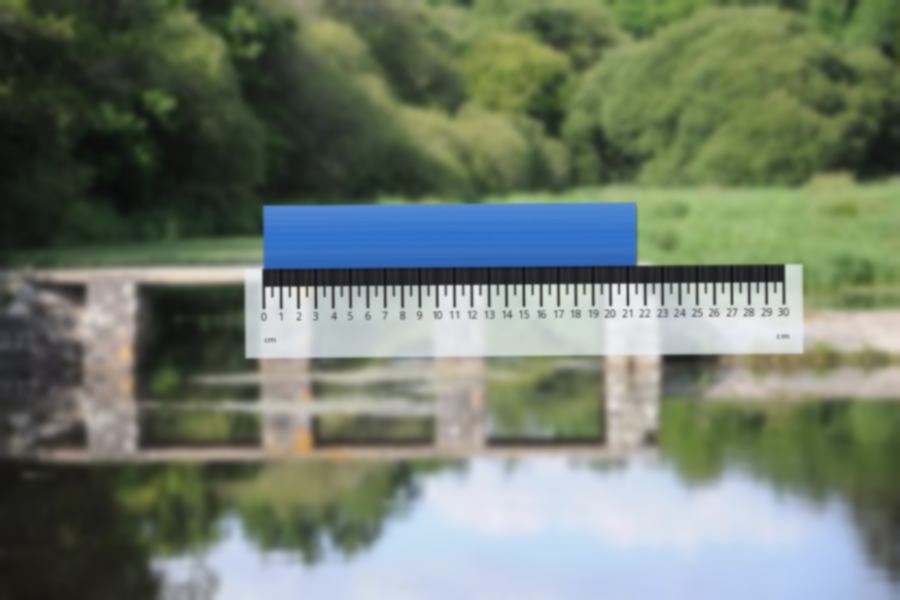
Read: 21.5 cm
